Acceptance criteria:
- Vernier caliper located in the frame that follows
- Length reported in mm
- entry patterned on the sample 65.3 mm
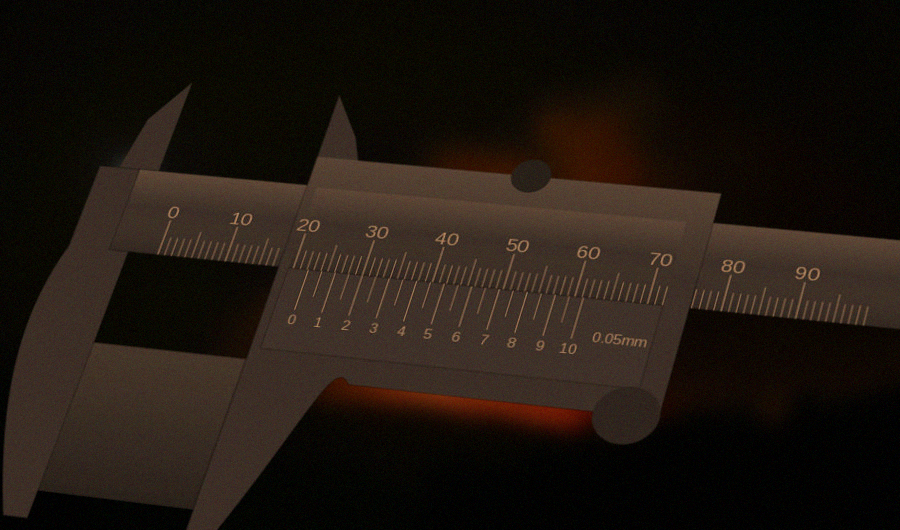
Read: 22.2 mm
